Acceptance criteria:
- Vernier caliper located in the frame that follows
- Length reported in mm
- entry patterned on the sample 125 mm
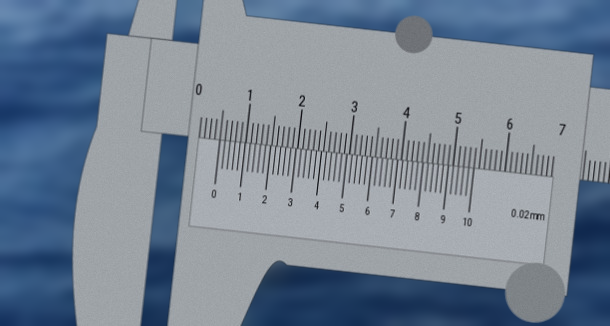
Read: 5.0 mm
